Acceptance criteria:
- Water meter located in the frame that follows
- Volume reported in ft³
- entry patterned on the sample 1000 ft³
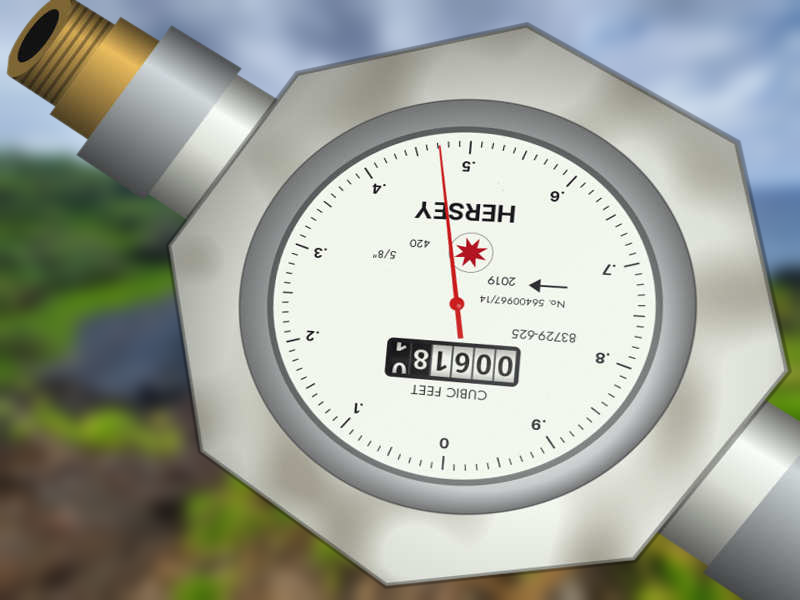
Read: 6180.47 ft³
